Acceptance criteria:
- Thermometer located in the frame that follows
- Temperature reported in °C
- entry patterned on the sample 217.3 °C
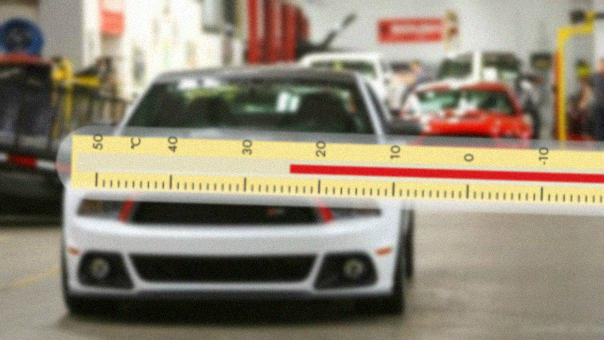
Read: 24 °C
